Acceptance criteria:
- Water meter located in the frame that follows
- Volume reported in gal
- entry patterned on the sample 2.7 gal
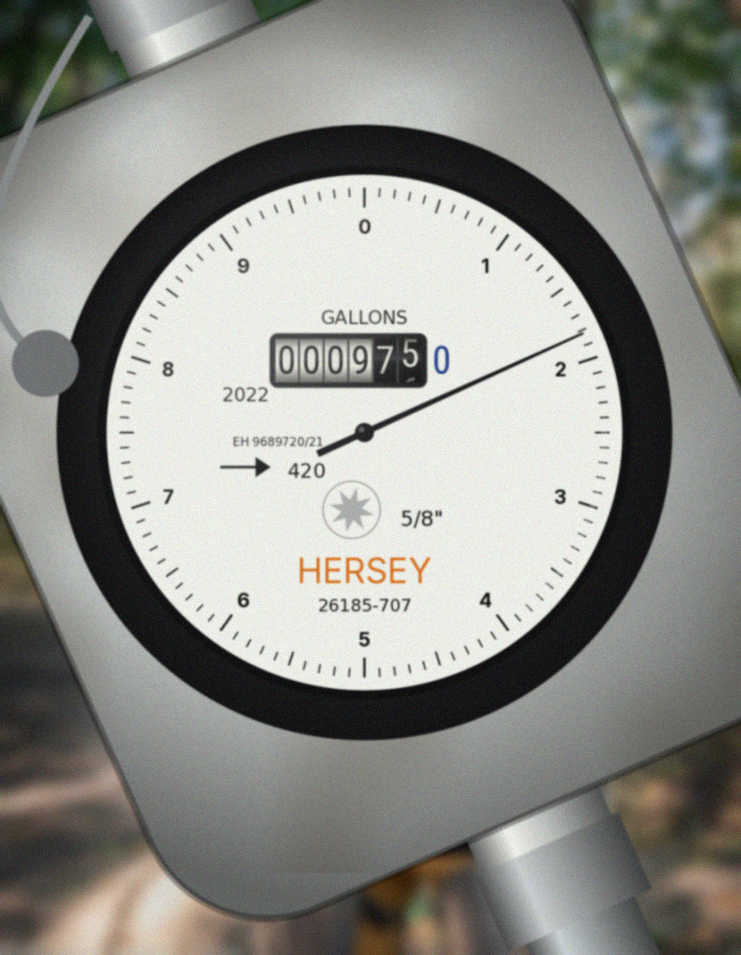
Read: 9751.8 gal
